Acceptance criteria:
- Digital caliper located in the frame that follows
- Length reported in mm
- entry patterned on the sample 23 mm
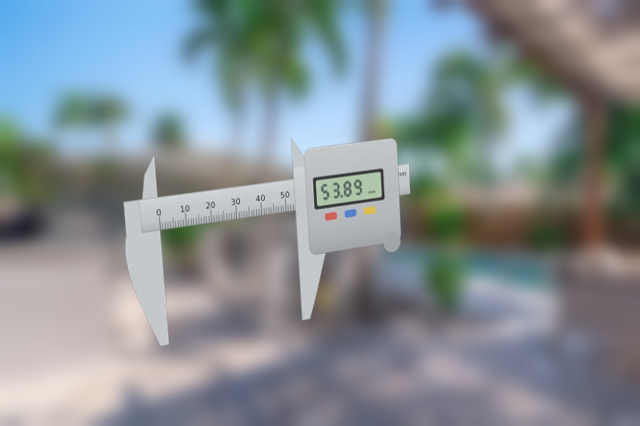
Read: 53.89 mm
